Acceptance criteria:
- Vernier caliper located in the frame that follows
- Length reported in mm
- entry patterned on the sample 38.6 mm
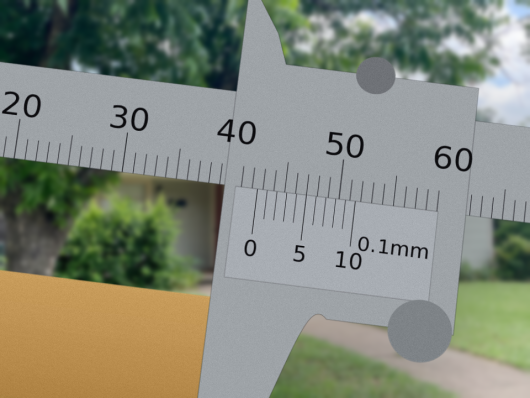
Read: 42.5 mm
